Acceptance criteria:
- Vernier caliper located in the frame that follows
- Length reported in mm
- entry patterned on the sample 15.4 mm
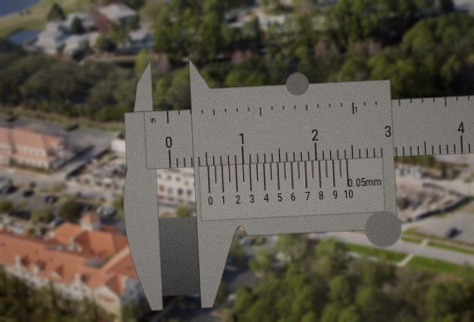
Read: 5.2 mm
